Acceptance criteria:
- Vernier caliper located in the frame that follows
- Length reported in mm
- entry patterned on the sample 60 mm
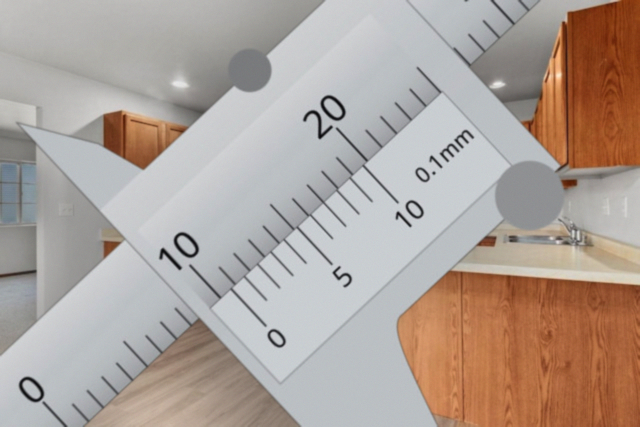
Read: 10.7 mm
